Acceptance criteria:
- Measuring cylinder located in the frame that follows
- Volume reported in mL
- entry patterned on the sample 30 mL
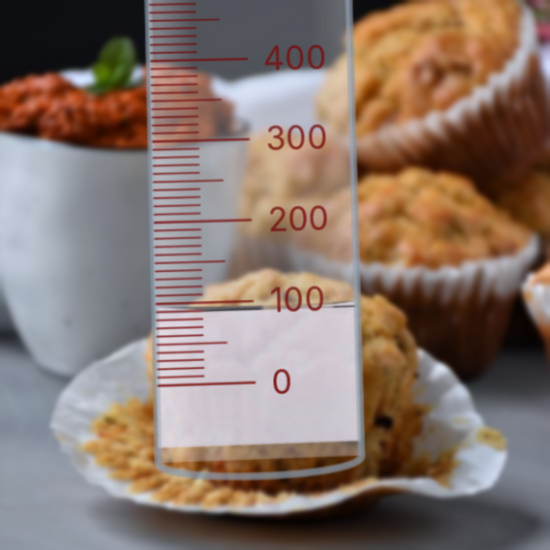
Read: 90 mL
